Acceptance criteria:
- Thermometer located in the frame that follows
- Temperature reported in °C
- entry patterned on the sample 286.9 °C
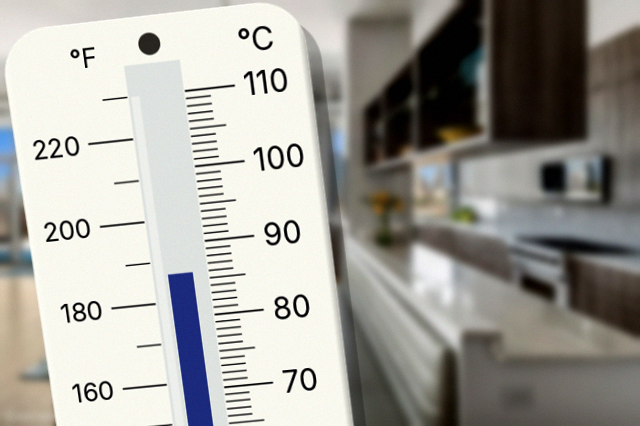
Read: 86 °C
